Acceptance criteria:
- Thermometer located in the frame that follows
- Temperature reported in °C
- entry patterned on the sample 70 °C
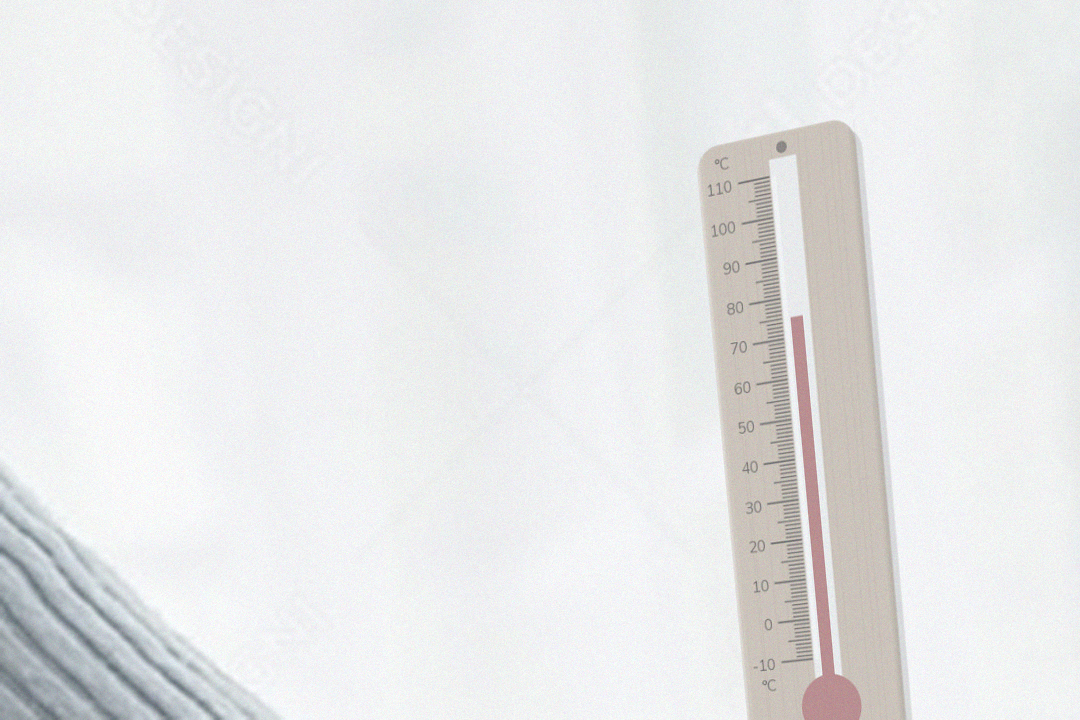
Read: 75 °C
